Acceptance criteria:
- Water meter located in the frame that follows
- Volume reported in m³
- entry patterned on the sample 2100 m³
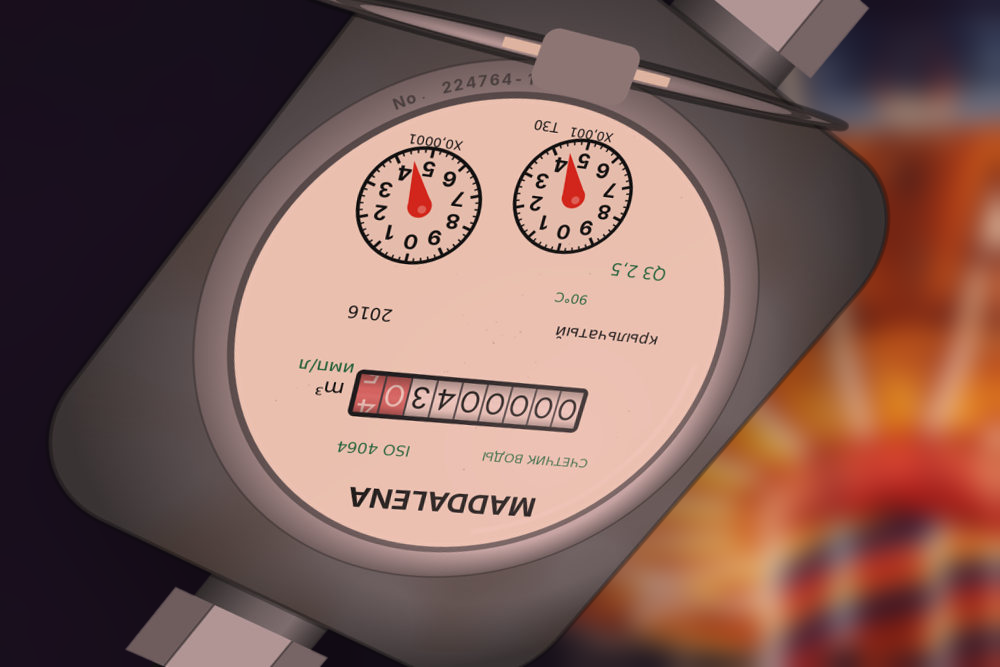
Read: 43.0444 m³
